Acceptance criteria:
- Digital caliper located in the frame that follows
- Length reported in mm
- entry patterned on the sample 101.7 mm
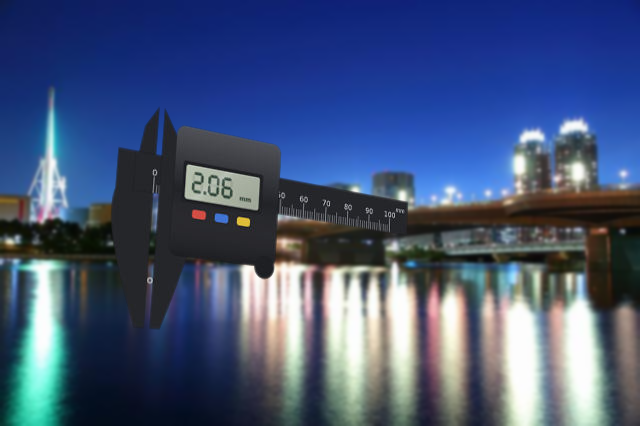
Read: 2.06 mm
